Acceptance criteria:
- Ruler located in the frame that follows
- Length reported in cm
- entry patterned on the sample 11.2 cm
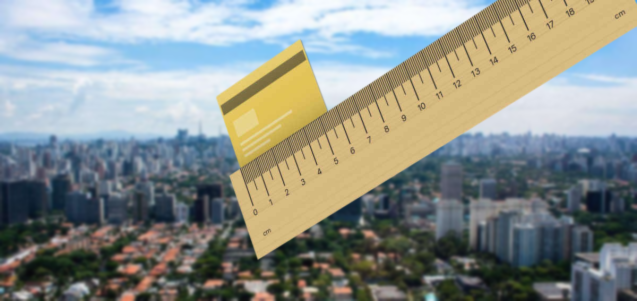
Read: 5.5 cm
